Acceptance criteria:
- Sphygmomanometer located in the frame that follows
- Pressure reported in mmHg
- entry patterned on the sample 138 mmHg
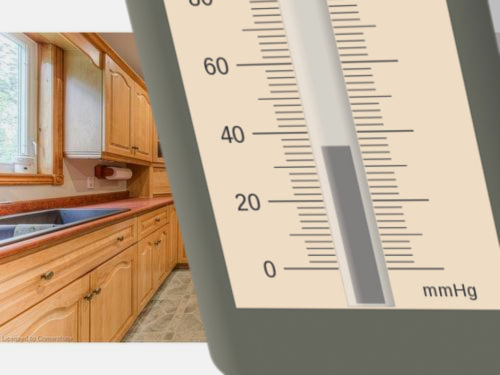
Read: 36 mmHg
